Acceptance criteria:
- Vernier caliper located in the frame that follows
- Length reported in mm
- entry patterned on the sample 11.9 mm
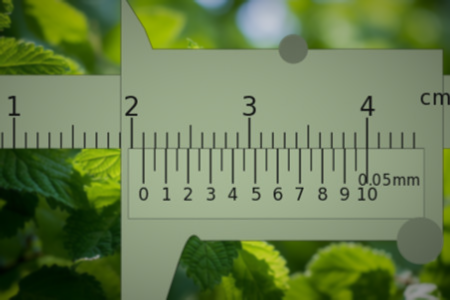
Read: 21.0 mm
